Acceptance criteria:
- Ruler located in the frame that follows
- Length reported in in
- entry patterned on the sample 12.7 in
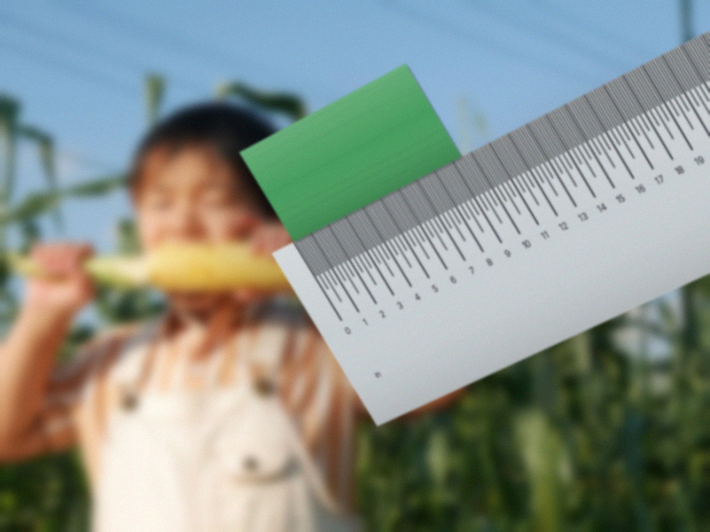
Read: 9.5 in
